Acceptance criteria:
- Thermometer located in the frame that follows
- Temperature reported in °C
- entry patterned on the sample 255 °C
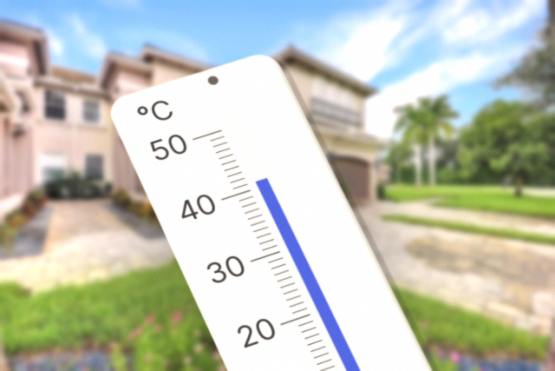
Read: 41 °C
